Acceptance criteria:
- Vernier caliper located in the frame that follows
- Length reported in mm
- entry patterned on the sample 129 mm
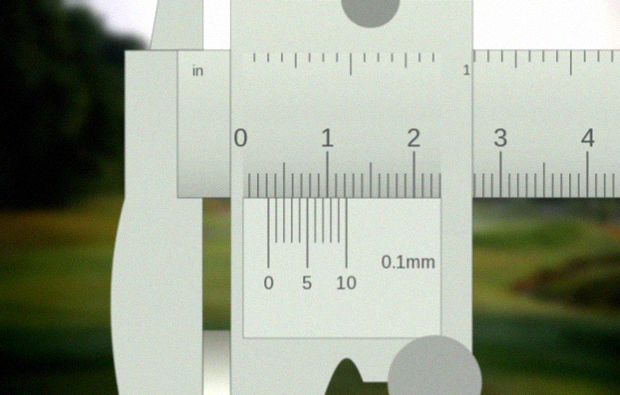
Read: 3.2 mm
